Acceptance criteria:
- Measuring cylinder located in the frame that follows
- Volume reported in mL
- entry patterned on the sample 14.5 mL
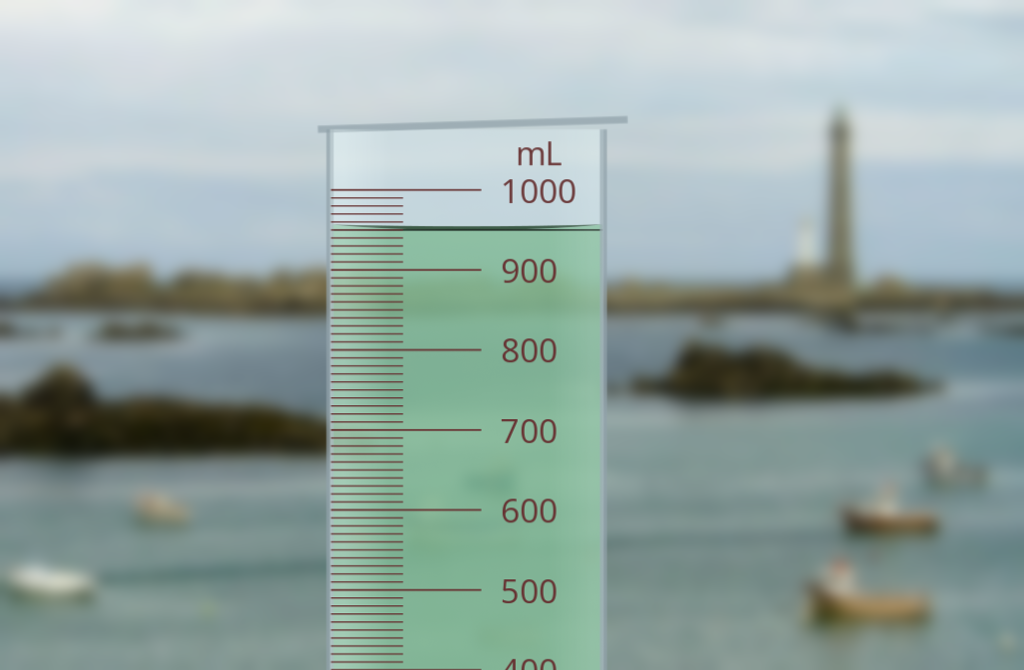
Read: 950 mL
